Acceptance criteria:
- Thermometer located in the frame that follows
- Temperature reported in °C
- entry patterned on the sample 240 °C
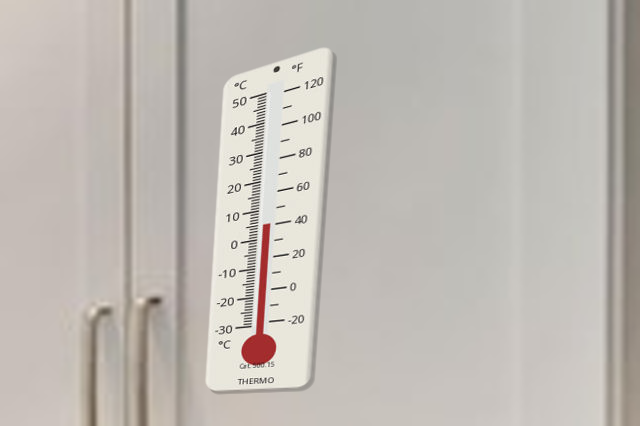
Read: 5 °C
